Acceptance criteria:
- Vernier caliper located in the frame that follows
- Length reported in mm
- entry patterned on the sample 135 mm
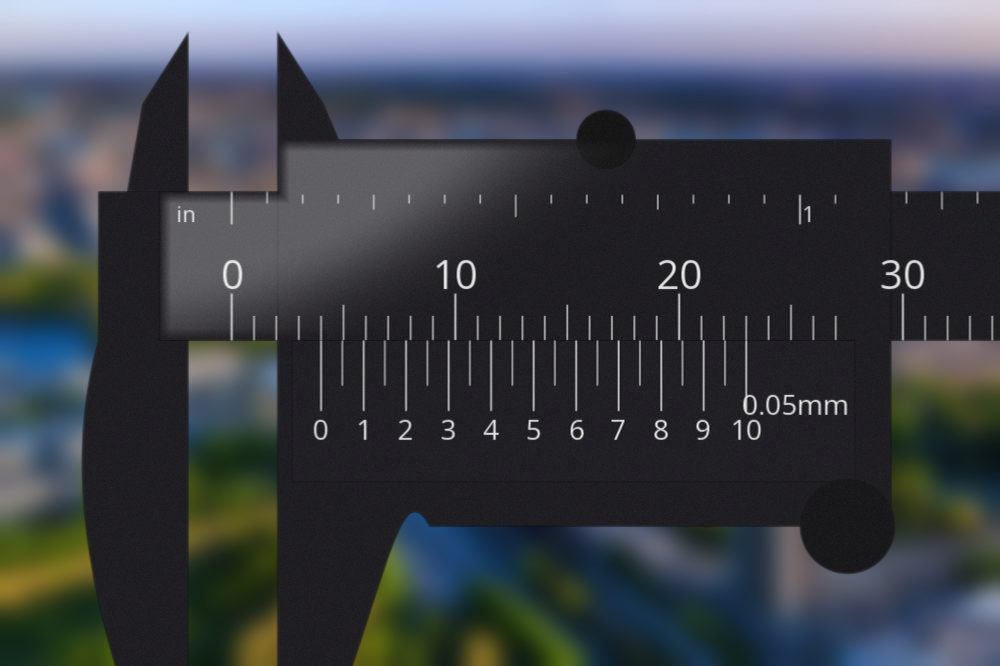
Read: 4.0 mm
